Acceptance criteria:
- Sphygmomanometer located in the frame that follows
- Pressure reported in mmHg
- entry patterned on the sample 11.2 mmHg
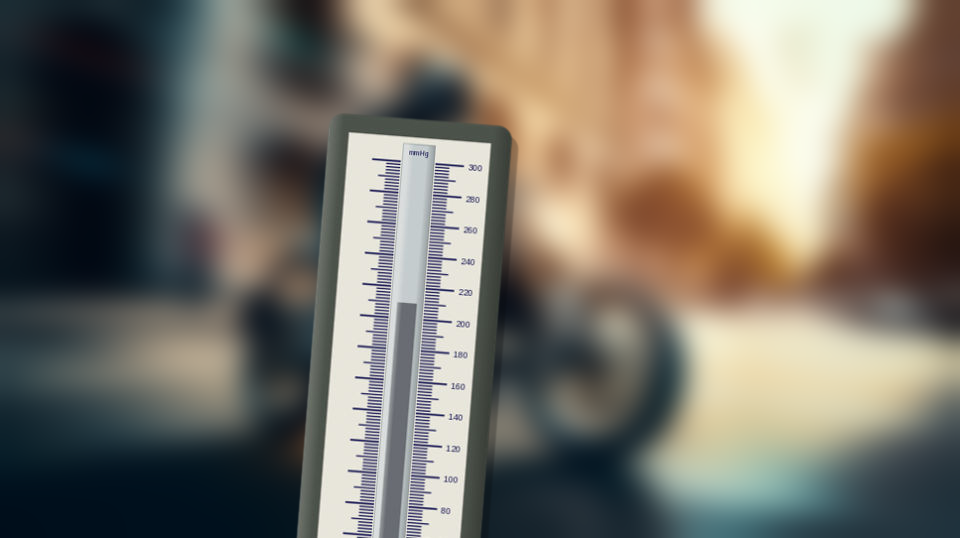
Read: 210 mmHg
